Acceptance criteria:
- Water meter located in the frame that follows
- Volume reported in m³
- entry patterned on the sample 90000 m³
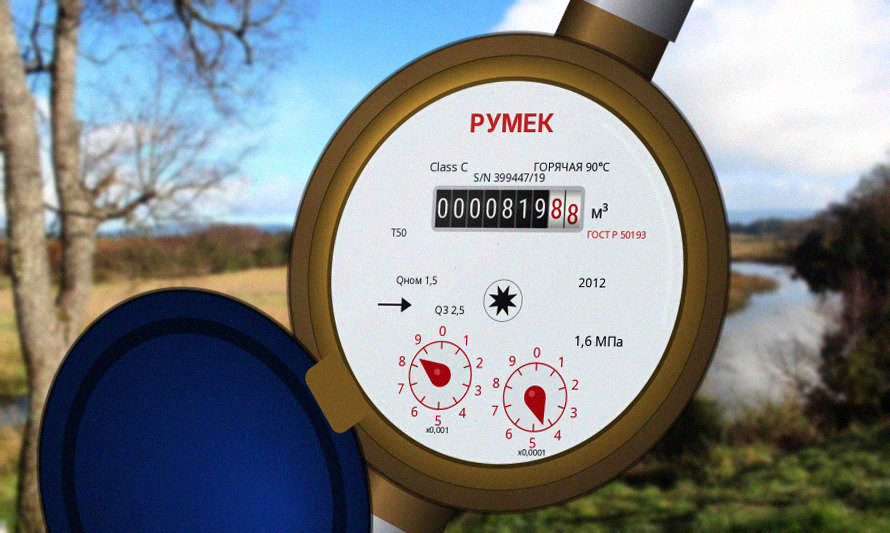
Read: 819.8784 m³
